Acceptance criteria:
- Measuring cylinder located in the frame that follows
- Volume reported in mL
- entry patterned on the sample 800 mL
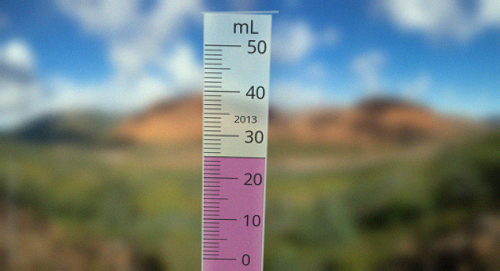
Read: 25 mL
